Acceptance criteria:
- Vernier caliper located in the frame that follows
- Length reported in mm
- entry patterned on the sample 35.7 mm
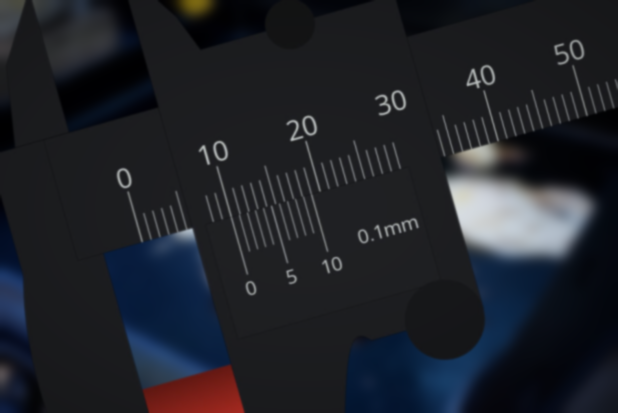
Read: 10.0 mm
